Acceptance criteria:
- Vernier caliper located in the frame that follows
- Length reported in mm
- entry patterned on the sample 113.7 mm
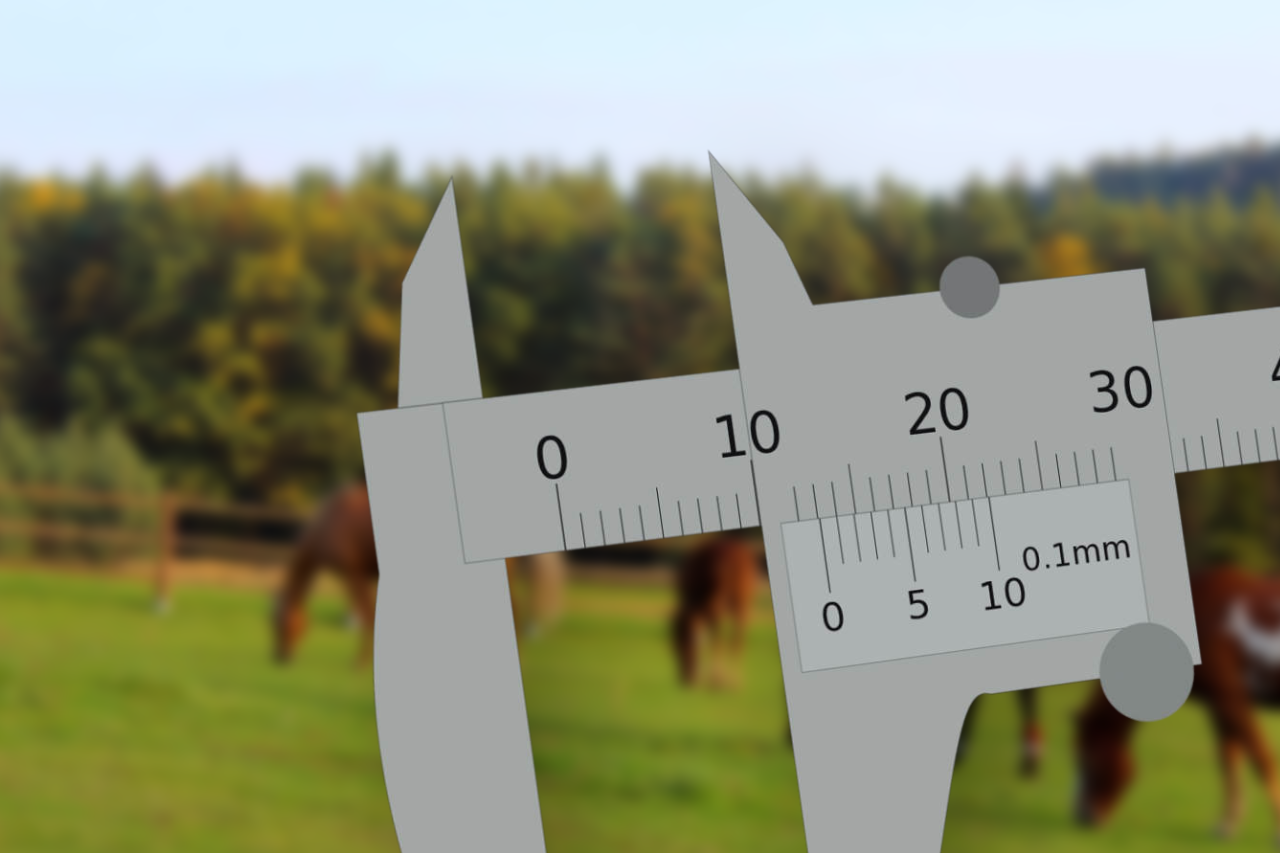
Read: 13.1 mm
